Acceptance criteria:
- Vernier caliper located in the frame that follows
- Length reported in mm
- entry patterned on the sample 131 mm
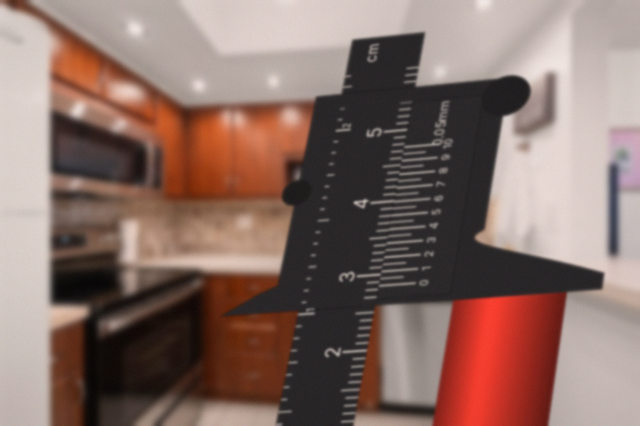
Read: 28.5 mm
